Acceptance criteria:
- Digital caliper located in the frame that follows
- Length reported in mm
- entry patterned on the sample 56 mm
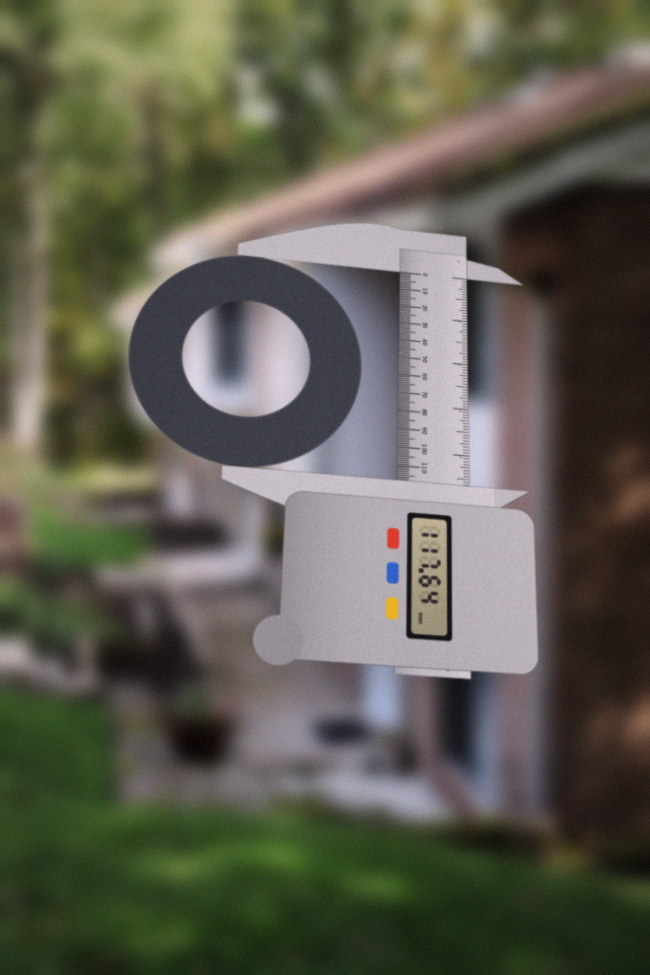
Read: 117.64 mm
